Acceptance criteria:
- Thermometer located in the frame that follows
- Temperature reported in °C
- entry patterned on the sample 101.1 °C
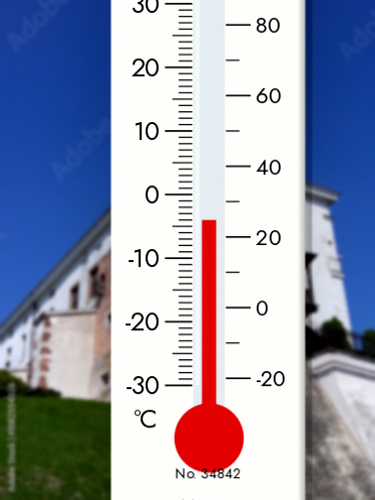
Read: -4 °C
